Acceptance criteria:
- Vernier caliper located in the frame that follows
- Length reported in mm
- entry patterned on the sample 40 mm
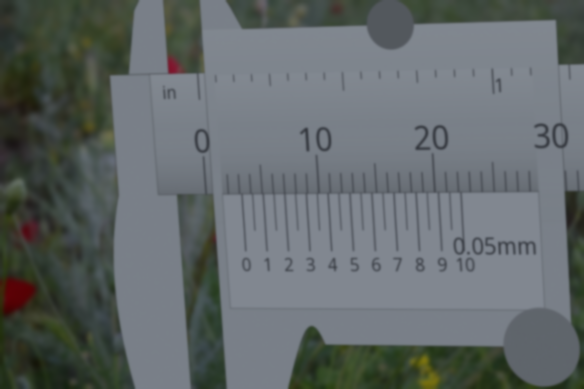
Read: 3.2 mm
